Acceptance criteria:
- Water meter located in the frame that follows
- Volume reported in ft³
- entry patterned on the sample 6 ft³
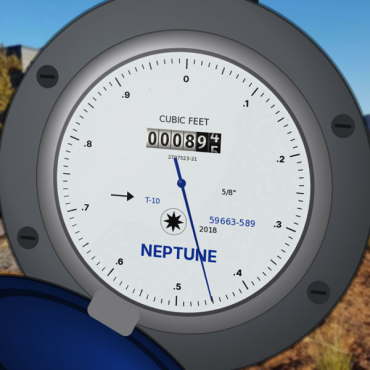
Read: 894.45 ft³
